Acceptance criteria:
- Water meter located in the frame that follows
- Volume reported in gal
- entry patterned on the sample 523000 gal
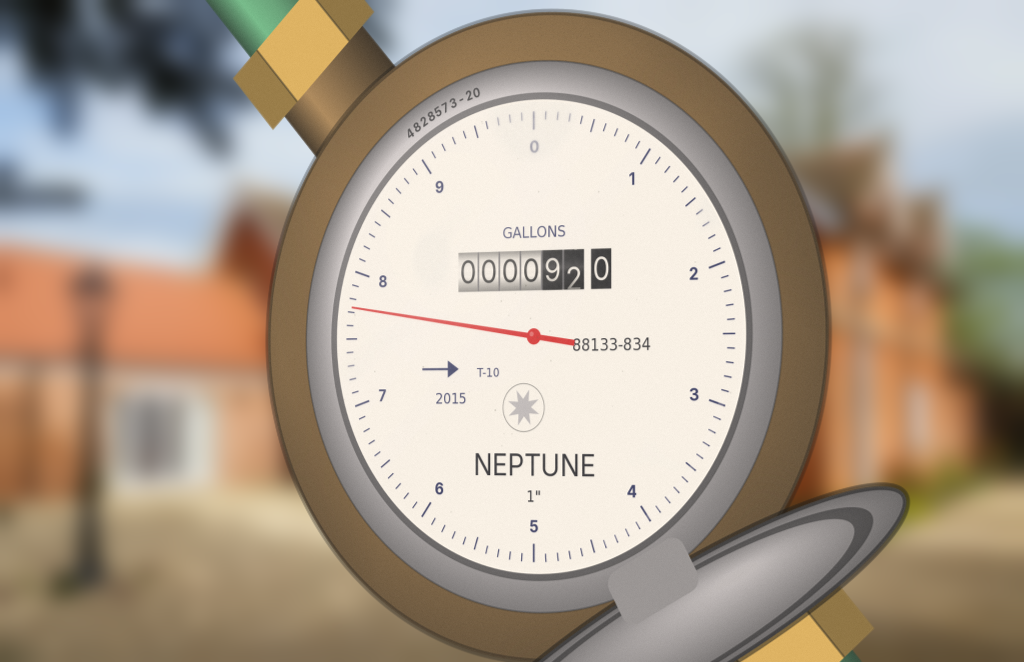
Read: 917.7 gal
